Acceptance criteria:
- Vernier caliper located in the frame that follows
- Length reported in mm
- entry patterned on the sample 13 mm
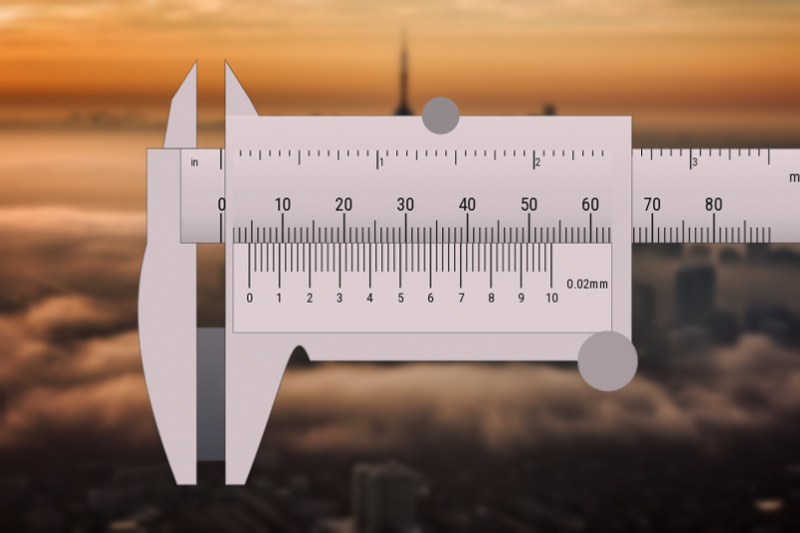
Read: 4.6 mm
